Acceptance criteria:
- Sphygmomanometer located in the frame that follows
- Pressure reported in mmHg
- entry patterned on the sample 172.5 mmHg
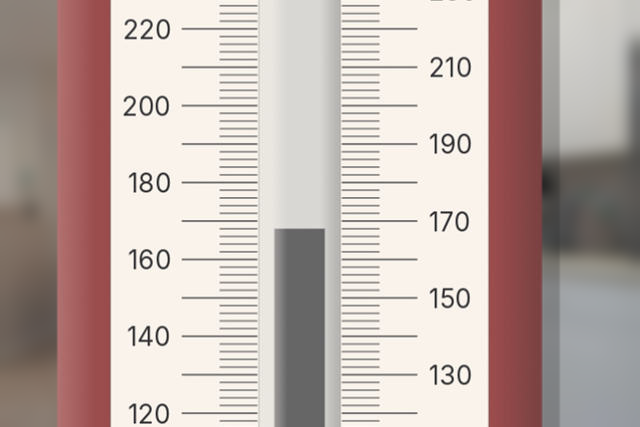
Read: 168 mmHg
